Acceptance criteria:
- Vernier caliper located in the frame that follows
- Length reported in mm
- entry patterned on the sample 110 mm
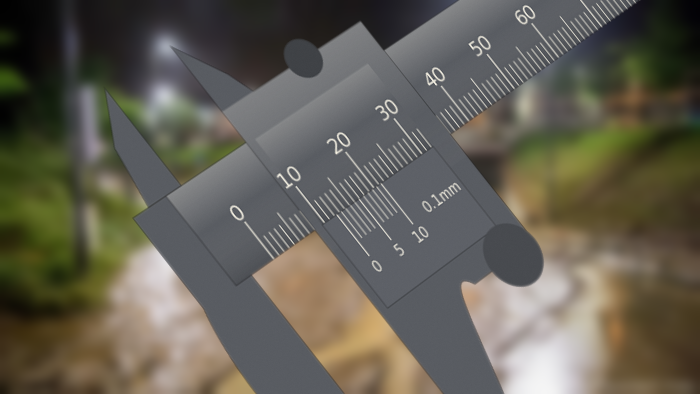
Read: 12.4 mm
